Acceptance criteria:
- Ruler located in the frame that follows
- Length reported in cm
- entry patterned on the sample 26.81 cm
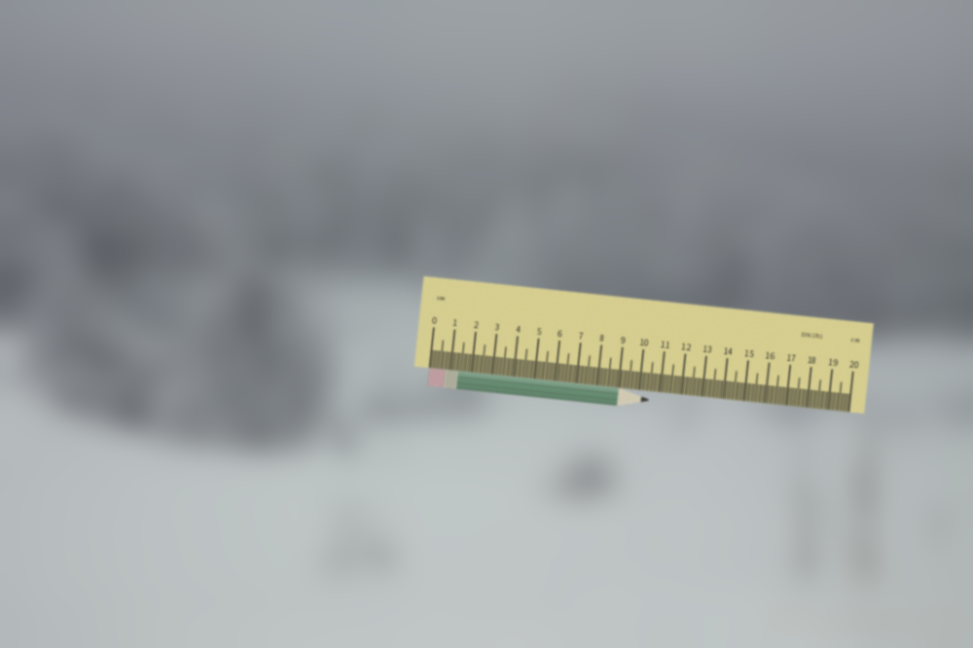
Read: 10.5 cm
